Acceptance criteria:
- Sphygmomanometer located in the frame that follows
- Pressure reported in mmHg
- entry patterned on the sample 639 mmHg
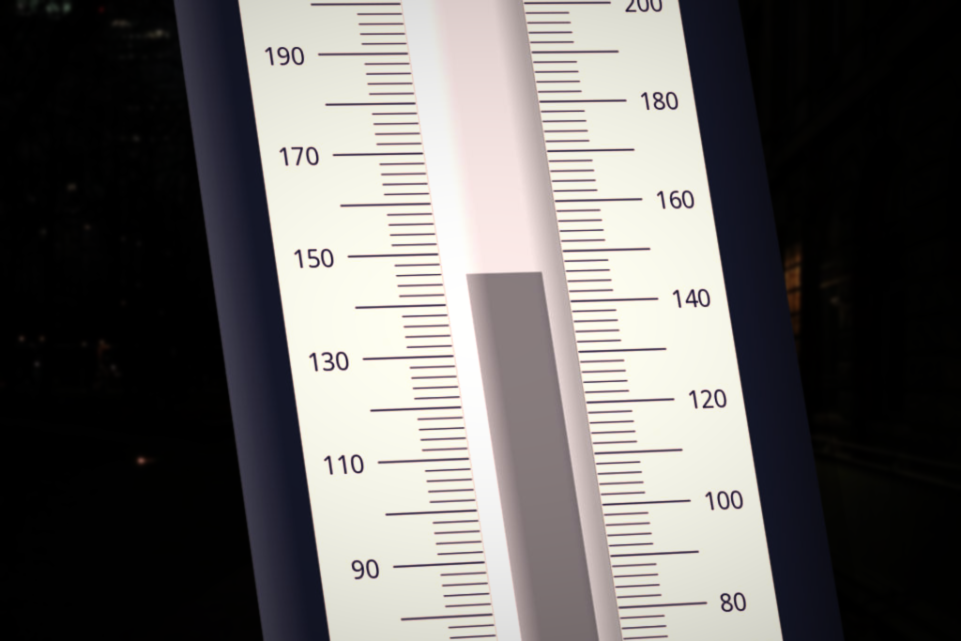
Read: 146 mmHg
